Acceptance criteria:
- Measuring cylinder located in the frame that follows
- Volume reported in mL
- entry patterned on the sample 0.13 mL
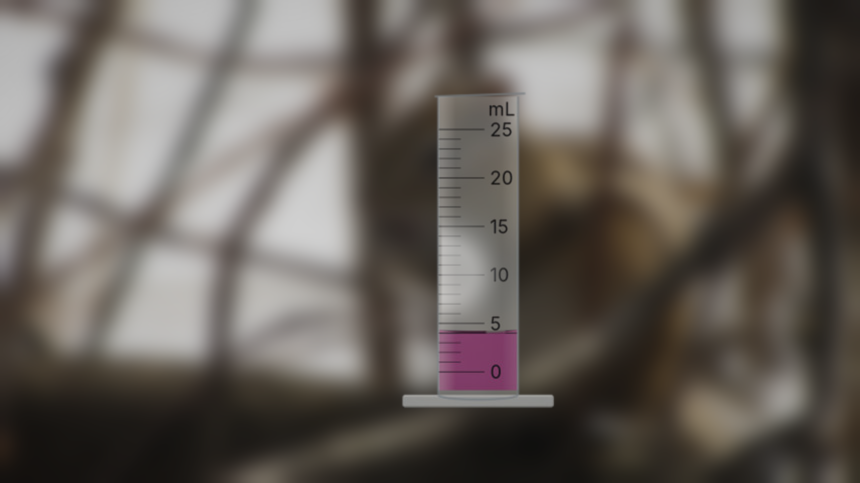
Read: 4 mL
